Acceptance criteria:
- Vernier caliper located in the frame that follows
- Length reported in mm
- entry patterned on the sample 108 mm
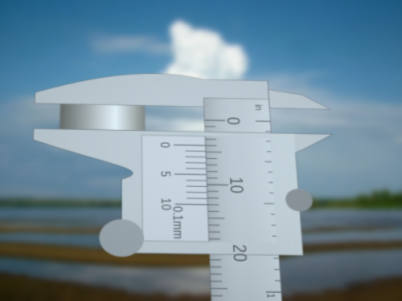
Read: 4.0 mm
